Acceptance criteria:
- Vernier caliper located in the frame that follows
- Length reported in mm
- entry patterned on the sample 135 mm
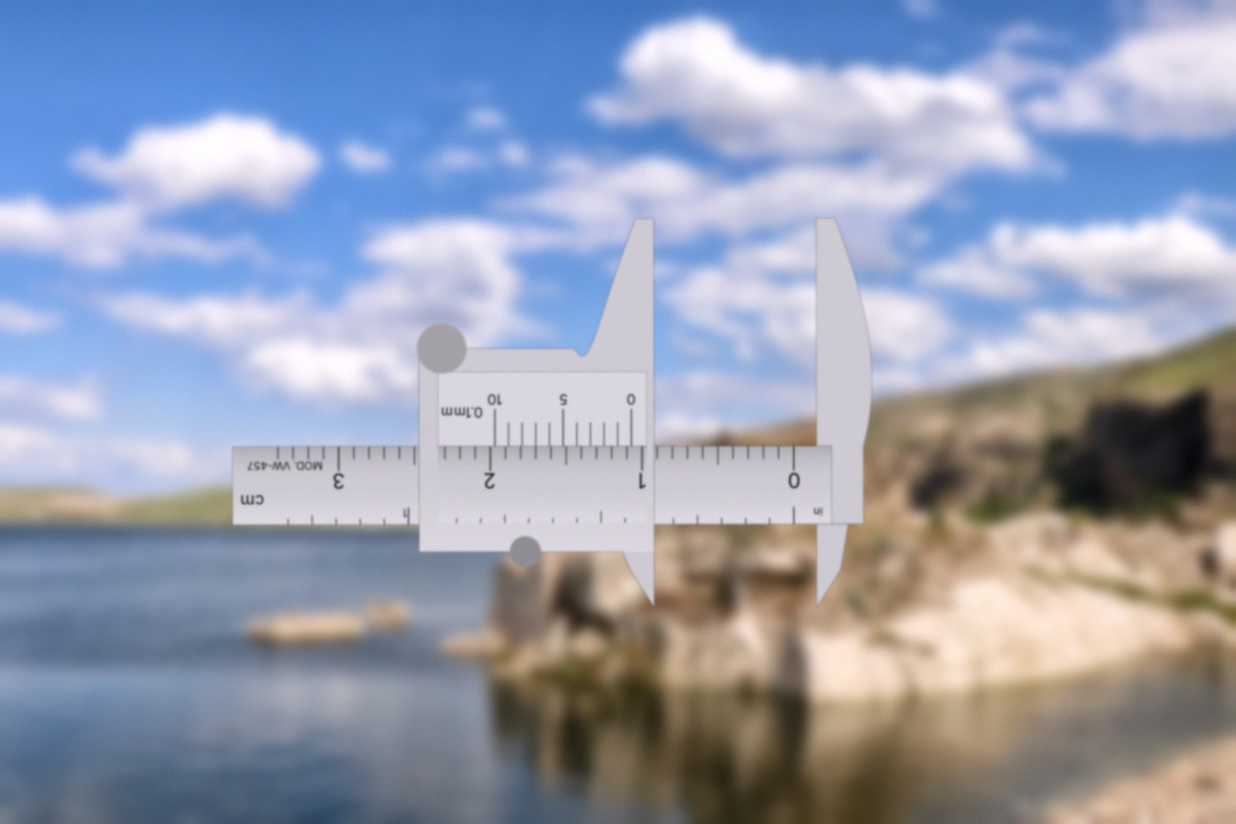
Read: 10.7 mm
